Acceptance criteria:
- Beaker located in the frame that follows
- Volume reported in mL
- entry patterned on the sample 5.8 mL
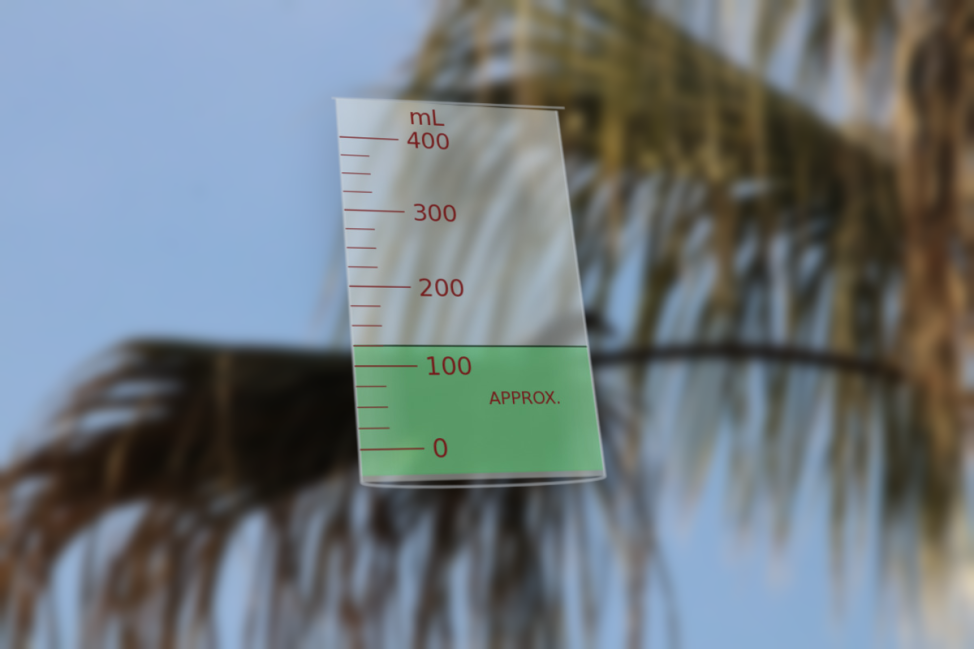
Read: 125 mL
